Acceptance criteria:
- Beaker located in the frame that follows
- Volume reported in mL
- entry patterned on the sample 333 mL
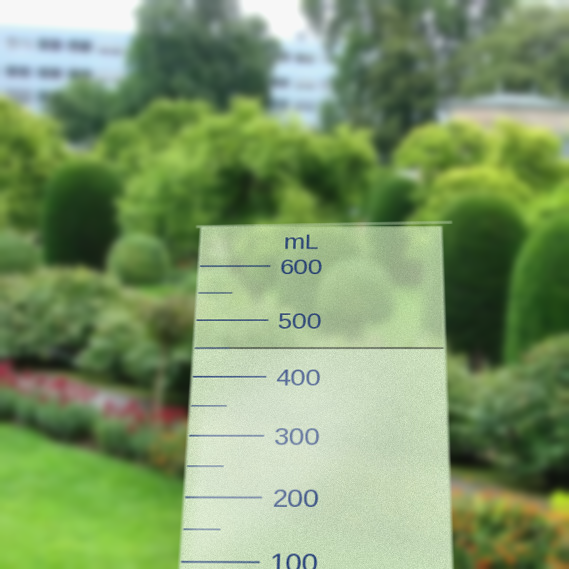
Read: 450 mL
